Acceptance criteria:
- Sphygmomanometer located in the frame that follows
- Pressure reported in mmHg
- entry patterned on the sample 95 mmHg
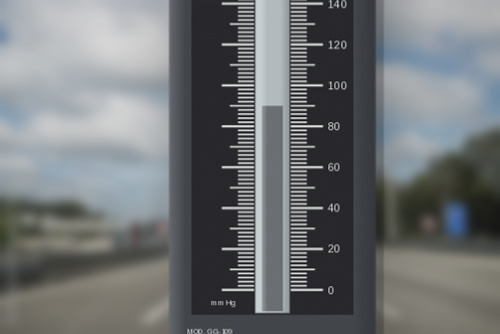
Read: 90 mmHg
